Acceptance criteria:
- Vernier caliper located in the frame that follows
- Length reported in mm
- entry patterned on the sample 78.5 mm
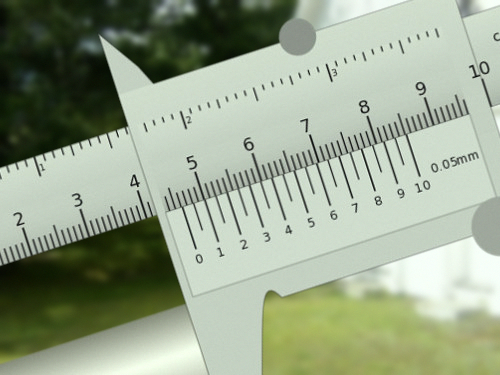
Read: 46.2 mm
